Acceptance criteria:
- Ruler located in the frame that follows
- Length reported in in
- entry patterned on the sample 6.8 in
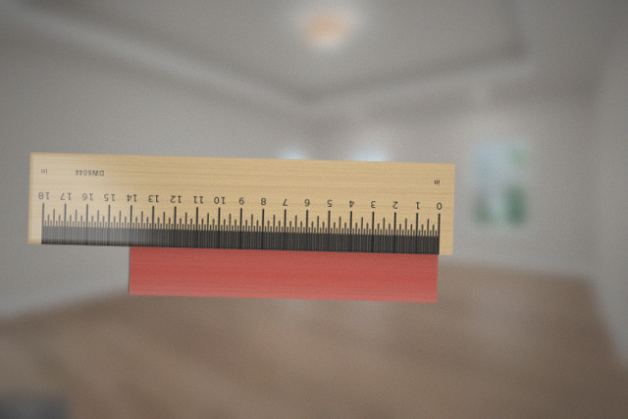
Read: 14 in
